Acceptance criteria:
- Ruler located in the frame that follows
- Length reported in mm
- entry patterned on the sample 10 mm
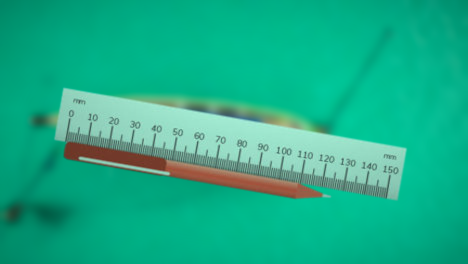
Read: 125 mm
